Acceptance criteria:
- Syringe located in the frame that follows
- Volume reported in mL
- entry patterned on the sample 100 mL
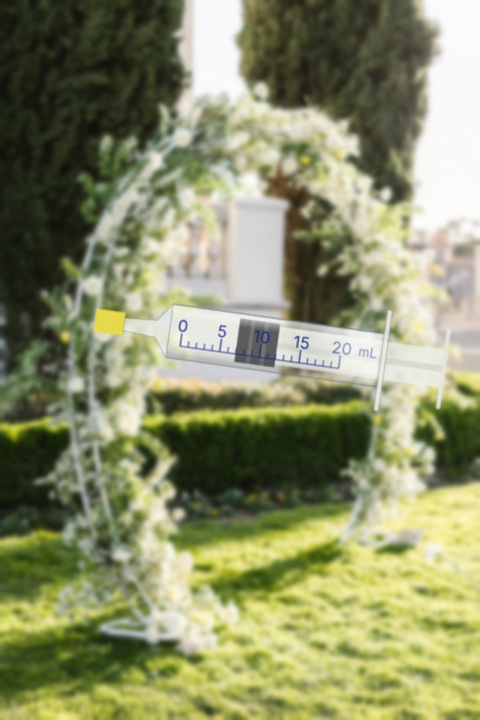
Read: 7 mL
